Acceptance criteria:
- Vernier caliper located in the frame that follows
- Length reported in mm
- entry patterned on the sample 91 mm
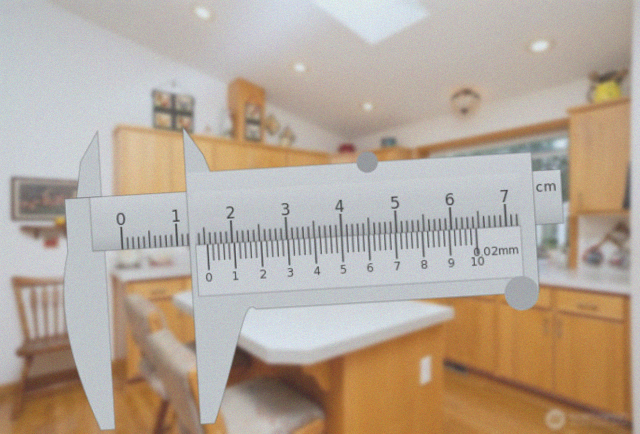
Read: 15.5 mm
